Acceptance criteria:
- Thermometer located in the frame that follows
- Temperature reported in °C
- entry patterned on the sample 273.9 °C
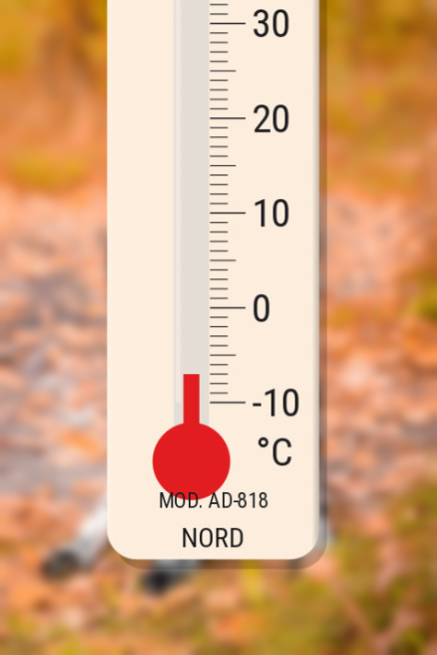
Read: -7 °C
